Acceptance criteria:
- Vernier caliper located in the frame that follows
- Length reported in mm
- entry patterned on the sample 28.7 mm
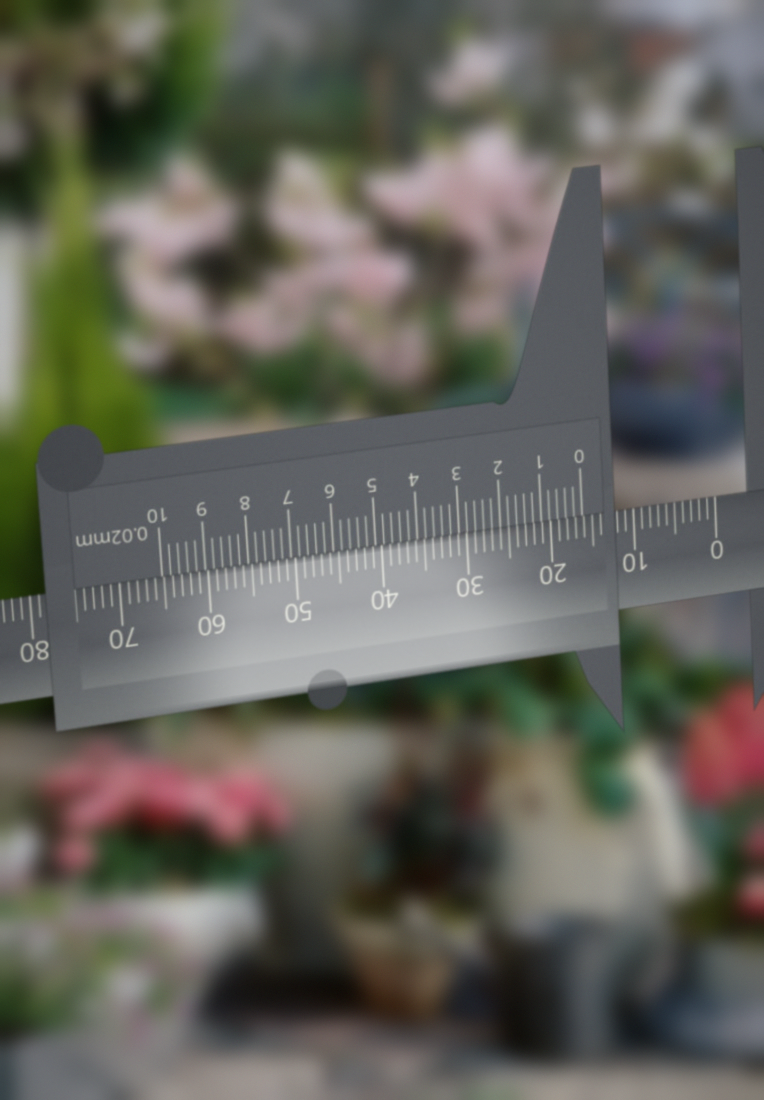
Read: 16.2 mm
